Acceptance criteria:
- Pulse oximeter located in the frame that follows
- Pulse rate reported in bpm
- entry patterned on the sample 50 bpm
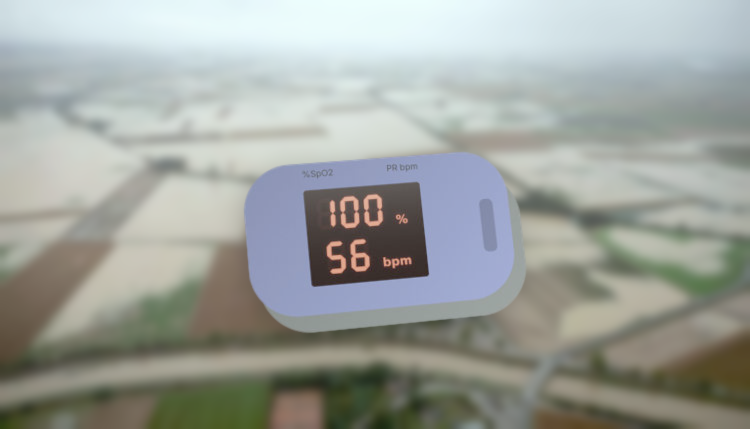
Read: 56 bpm
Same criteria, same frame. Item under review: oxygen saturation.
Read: 100 %
